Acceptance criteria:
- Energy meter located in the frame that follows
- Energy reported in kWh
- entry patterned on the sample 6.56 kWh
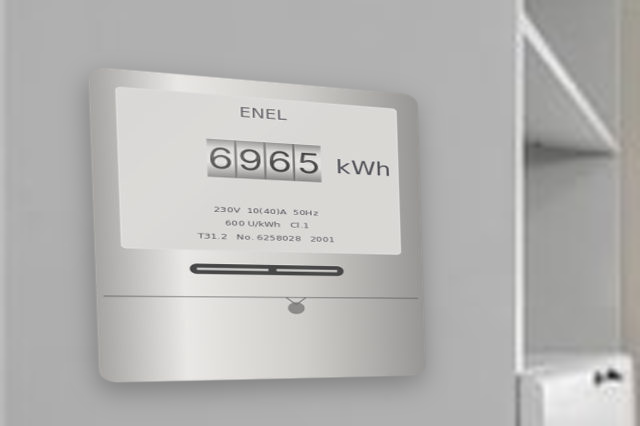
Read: 6965 kWh
